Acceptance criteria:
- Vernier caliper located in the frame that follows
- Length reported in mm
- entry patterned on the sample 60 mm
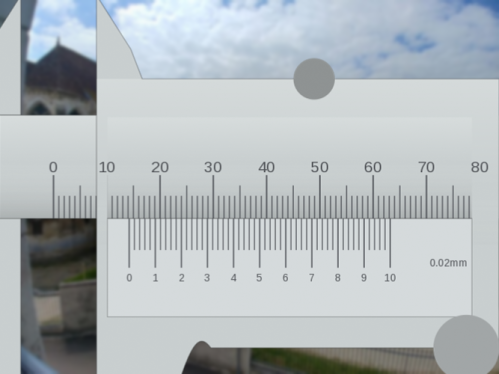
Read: 14.2 mm
